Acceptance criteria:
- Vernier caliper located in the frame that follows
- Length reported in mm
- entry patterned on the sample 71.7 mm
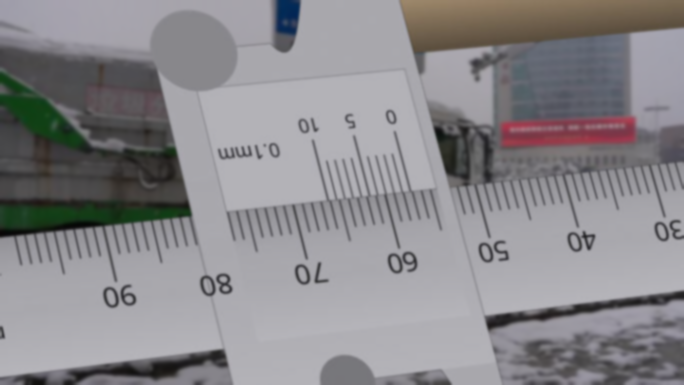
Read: 57.2 mm
